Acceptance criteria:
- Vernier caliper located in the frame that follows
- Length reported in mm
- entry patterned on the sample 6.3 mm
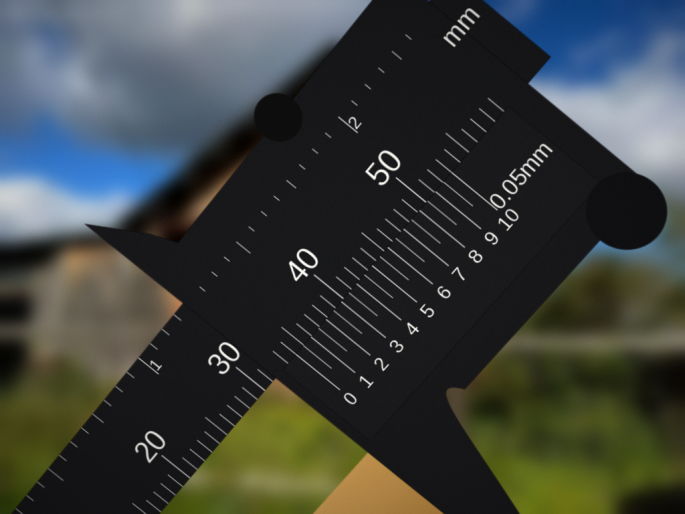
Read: 34.0 mm
